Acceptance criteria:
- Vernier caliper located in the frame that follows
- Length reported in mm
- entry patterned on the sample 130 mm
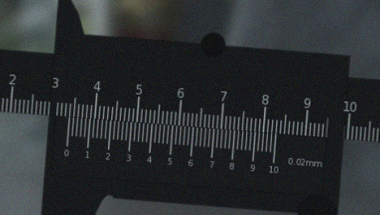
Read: 34.0 mm
